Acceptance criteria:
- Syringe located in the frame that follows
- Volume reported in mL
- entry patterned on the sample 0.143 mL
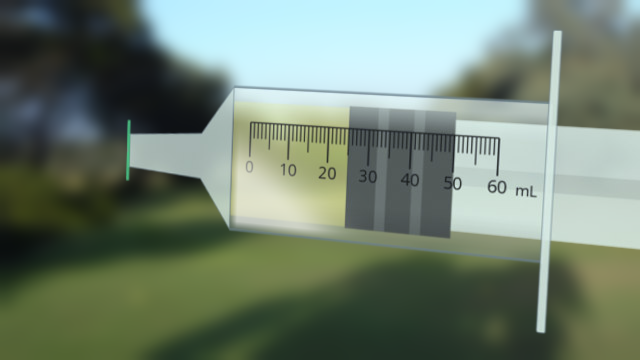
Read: 25 mL
